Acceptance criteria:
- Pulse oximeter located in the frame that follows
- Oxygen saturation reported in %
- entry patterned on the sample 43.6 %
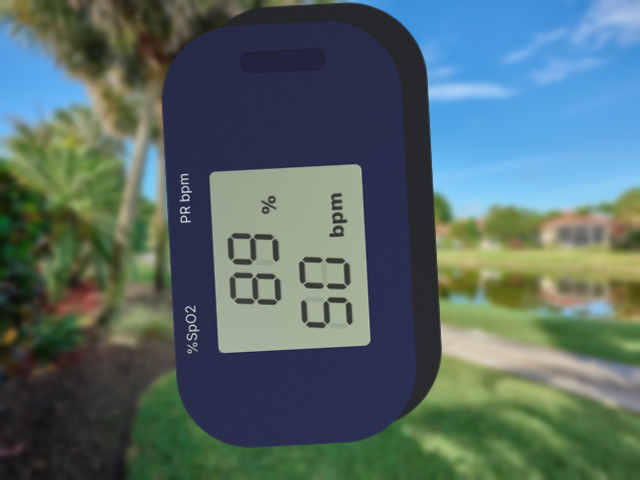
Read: 89 %
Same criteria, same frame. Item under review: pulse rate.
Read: 50 bpm
